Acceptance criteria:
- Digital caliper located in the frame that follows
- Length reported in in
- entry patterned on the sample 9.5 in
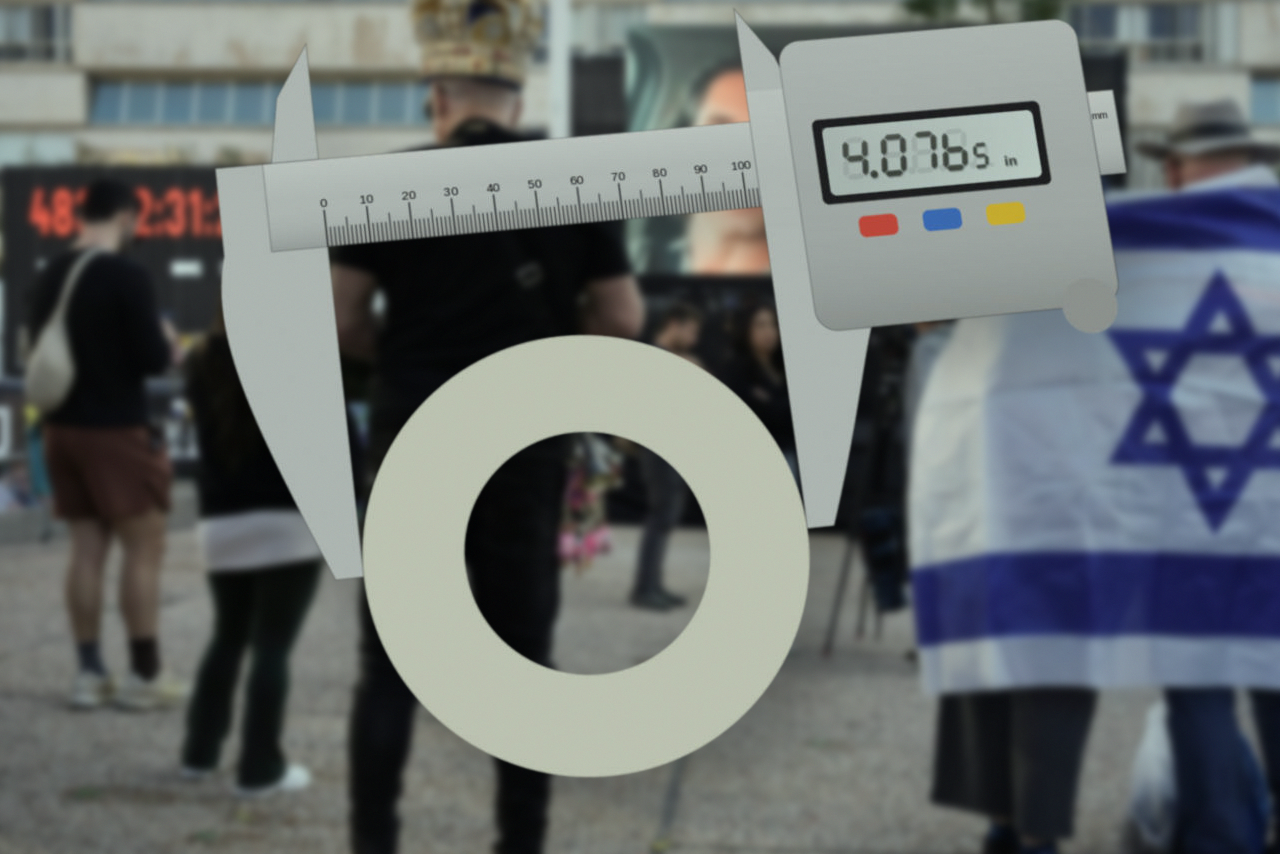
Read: 4.0765 in
